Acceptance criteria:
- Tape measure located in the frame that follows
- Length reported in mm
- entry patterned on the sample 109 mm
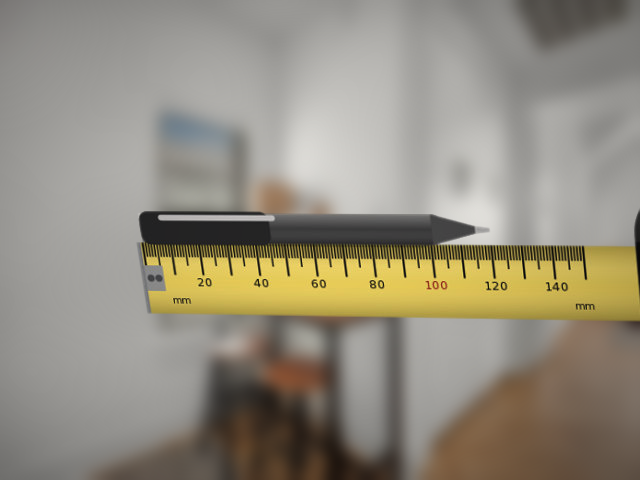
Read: 120 mm
